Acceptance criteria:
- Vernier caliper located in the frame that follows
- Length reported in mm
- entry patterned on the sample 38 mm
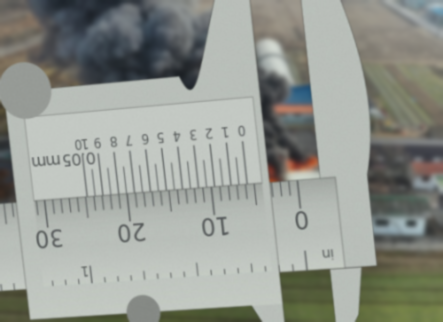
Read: 5.8 mm
